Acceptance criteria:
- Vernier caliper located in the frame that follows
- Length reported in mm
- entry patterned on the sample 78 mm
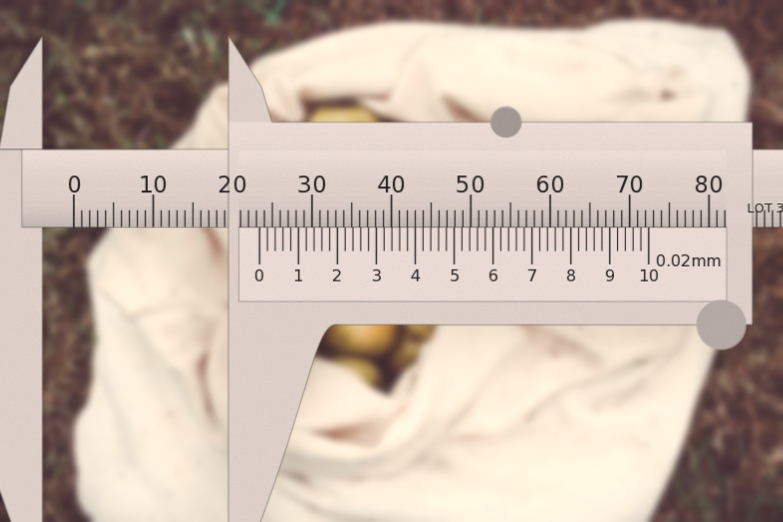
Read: 23.4 mm
